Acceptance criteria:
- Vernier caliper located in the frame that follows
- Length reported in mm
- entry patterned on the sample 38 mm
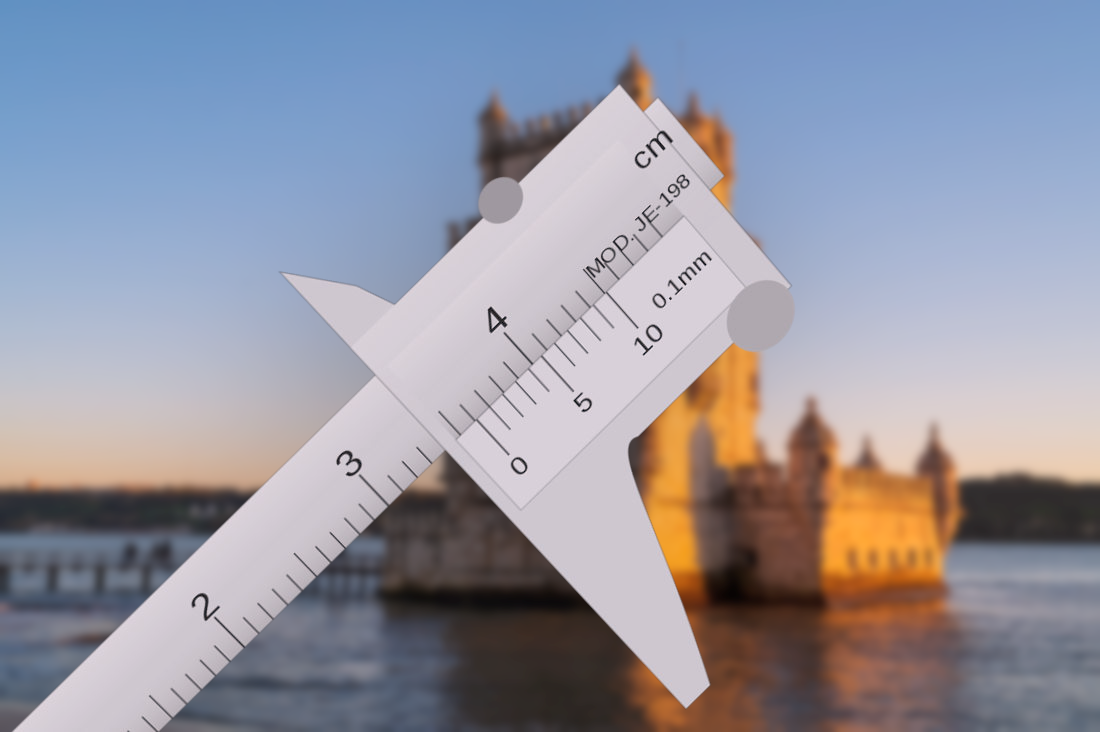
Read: 36.1 mm
